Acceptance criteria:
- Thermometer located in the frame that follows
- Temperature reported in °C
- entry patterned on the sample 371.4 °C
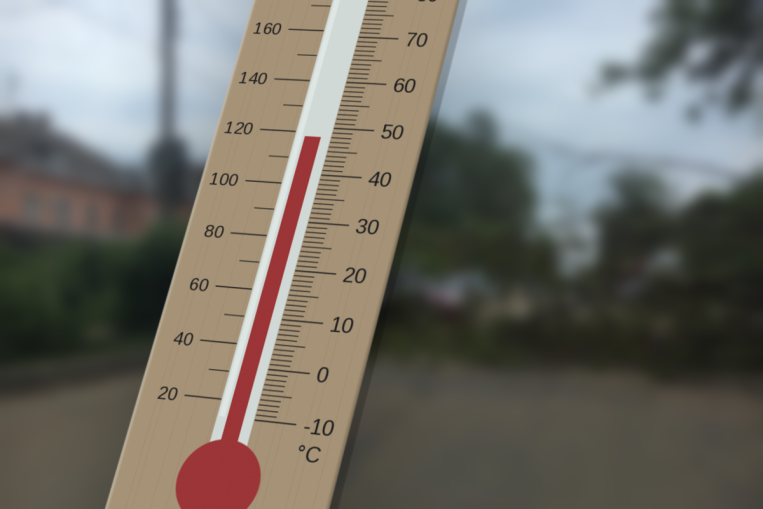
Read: 48 °C
